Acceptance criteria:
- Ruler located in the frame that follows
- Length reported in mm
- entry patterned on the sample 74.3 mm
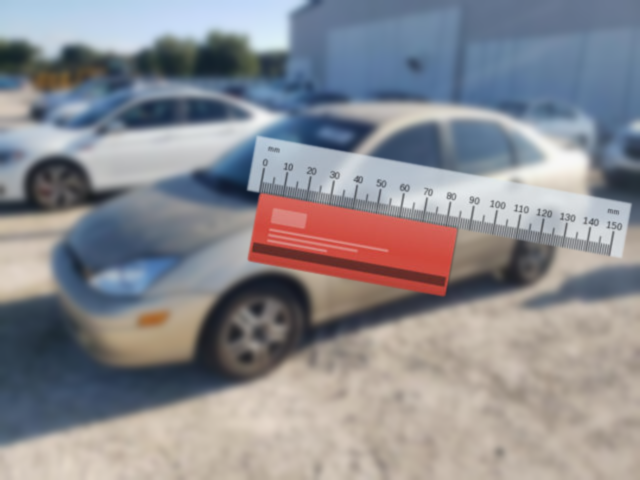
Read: 85 mm
